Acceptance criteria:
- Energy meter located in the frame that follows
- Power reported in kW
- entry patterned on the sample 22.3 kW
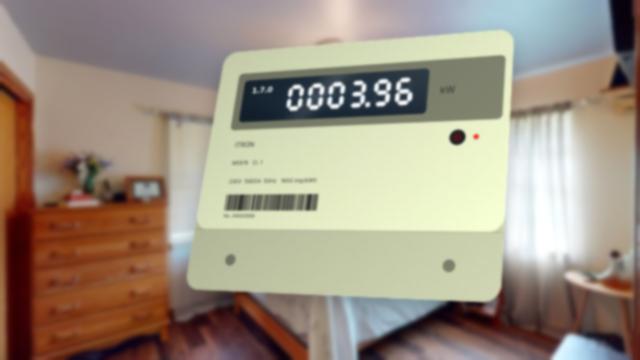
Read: 3.96 kW
